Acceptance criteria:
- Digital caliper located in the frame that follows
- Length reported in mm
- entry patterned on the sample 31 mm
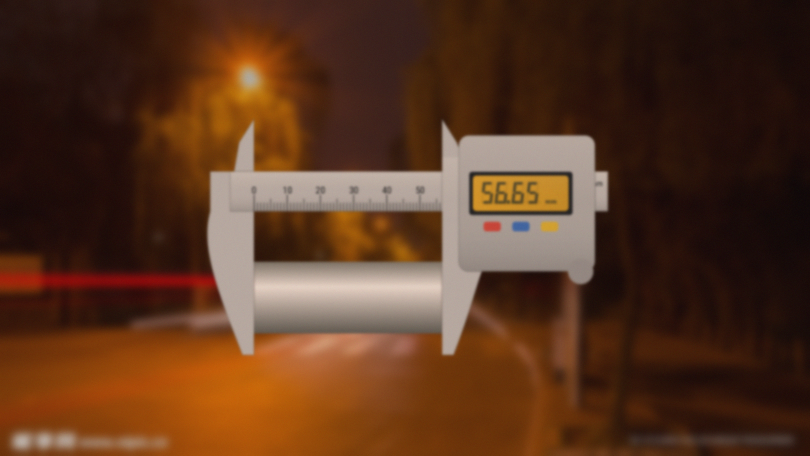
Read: 56.65 mm
